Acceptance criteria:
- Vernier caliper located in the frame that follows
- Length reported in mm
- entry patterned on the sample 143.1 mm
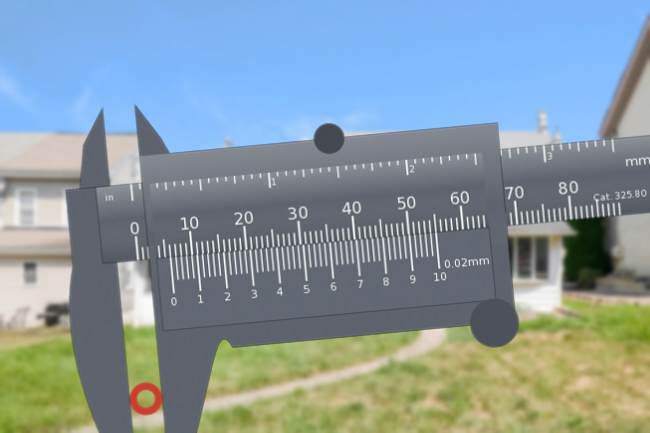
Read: 6.0 mm
